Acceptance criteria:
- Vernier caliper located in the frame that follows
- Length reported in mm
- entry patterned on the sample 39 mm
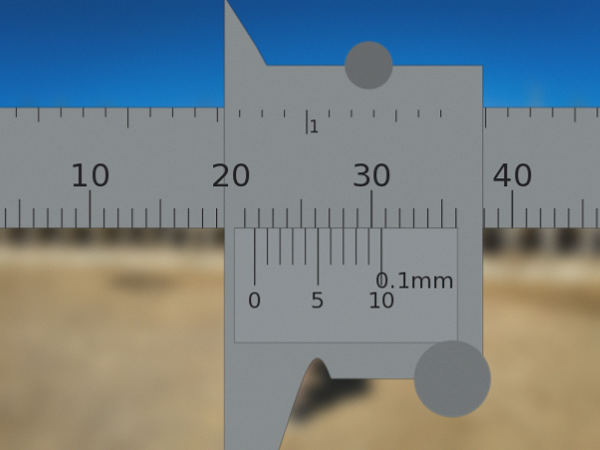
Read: 21.7 mm
